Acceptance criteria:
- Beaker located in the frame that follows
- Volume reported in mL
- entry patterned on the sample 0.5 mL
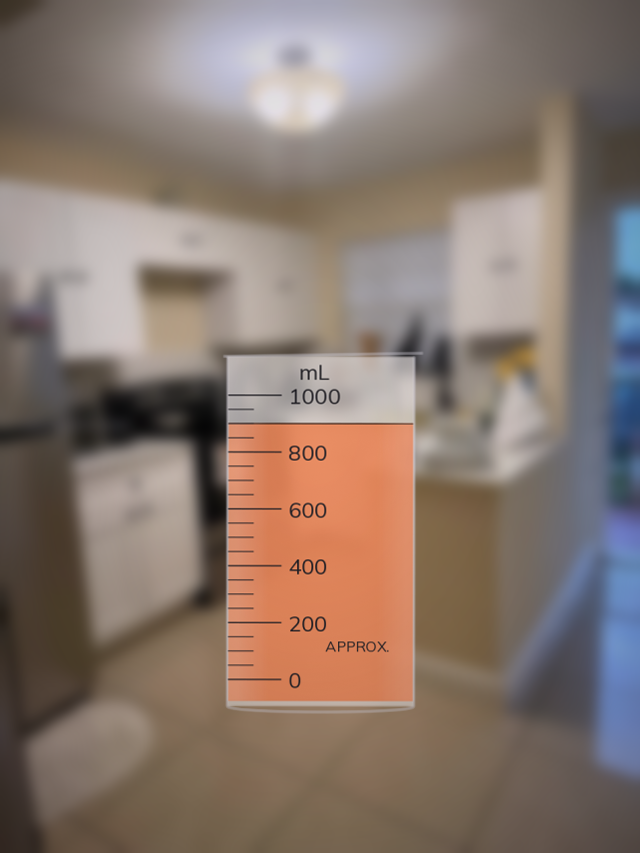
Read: 900 mL
